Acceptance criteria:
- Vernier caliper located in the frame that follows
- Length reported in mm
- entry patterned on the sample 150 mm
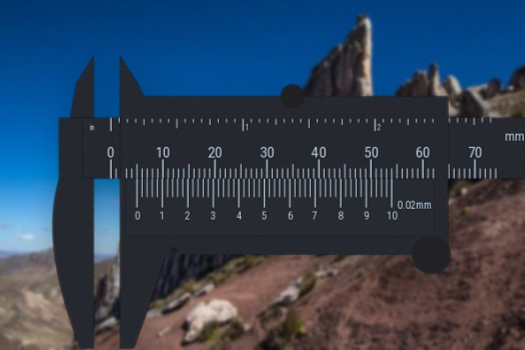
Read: 5.0 mm
